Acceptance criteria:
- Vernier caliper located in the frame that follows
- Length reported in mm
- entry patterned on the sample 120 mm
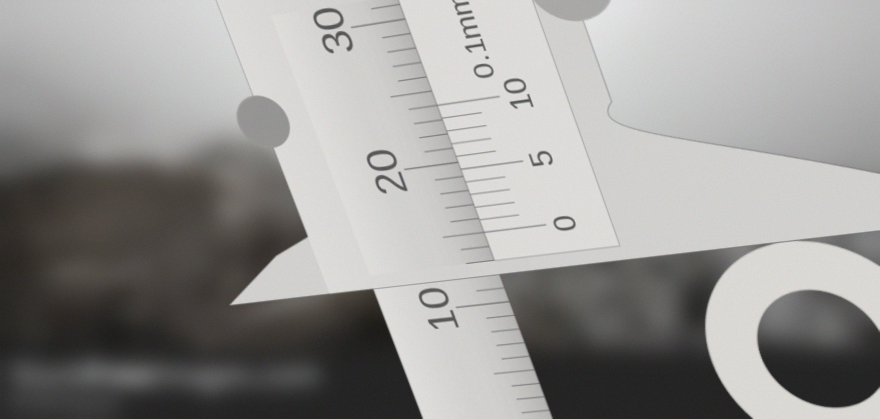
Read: 15.0 mm
